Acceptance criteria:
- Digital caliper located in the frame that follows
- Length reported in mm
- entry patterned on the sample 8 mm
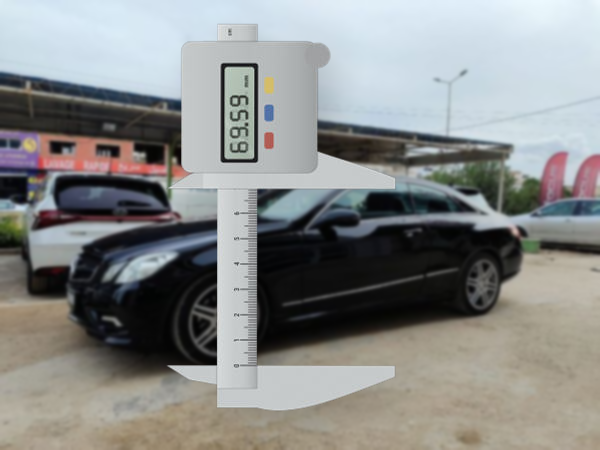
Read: 69.59 mm
